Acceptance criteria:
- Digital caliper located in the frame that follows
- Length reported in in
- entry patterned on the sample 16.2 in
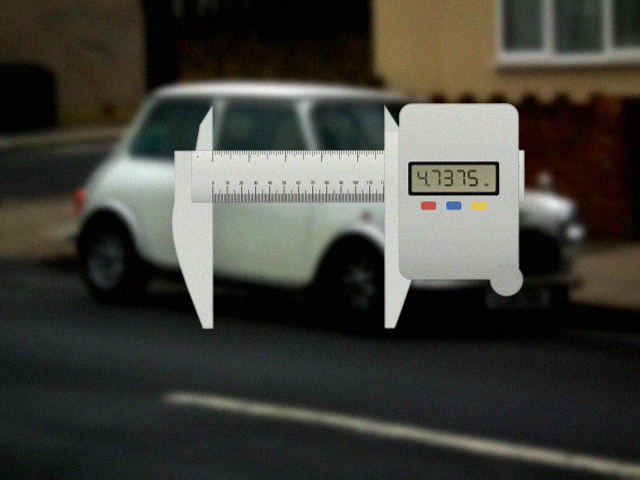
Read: 4.7375 in
